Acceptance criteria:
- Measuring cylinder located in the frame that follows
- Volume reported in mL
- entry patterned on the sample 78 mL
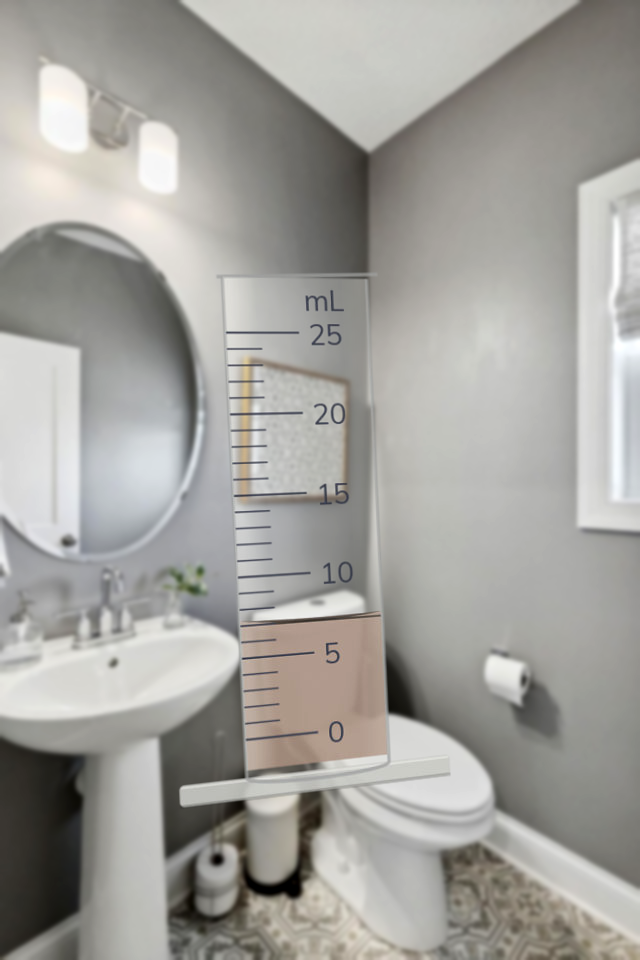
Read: 7 mL
